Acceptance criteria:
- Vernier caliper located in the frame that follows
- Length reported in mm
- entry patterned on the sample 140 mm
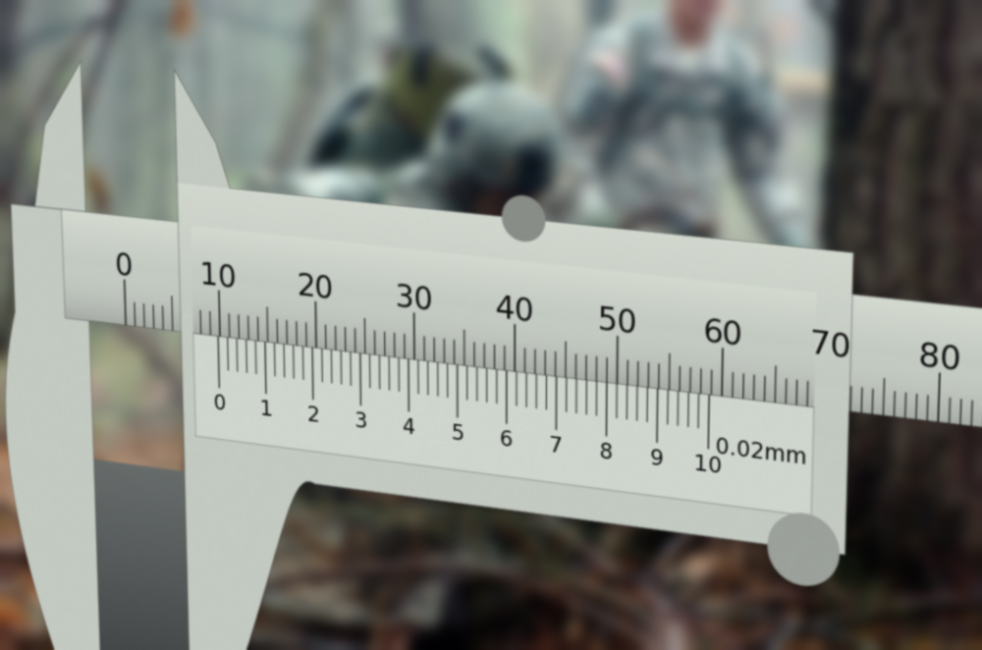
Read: 9.8 mm
